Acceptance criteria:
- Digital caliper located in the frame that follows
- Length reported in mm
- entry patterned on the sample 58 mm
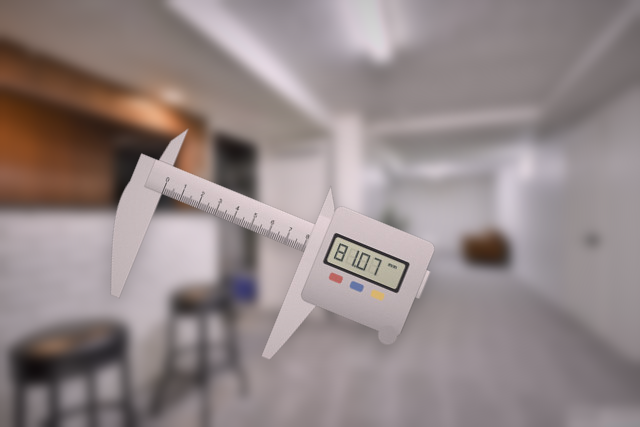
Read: 81.07 mm
